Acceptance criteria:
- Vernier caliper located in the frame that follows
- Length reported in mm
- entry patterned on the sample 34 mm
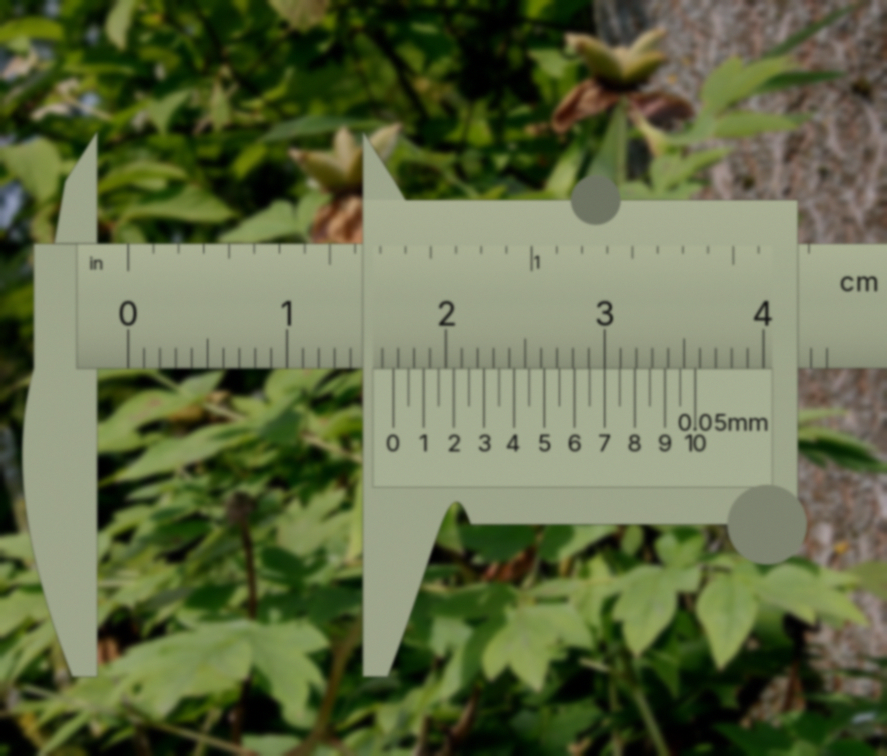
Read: 16.7 mm
